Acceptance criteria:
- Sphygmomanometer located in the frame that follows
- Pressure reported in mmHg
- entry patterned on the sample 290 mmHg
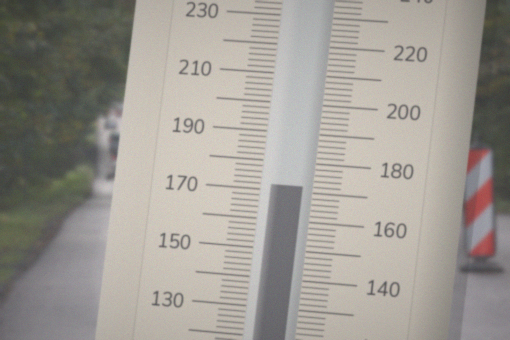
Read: 172 mmHg
